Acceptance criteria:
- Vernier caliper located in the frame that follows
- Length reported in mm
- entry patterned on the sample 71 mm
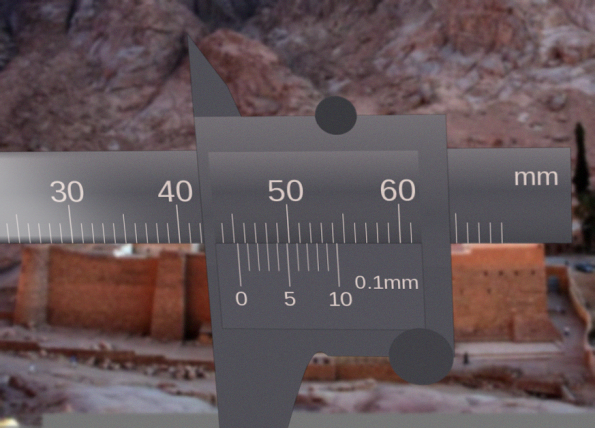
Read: 45.3 mm
